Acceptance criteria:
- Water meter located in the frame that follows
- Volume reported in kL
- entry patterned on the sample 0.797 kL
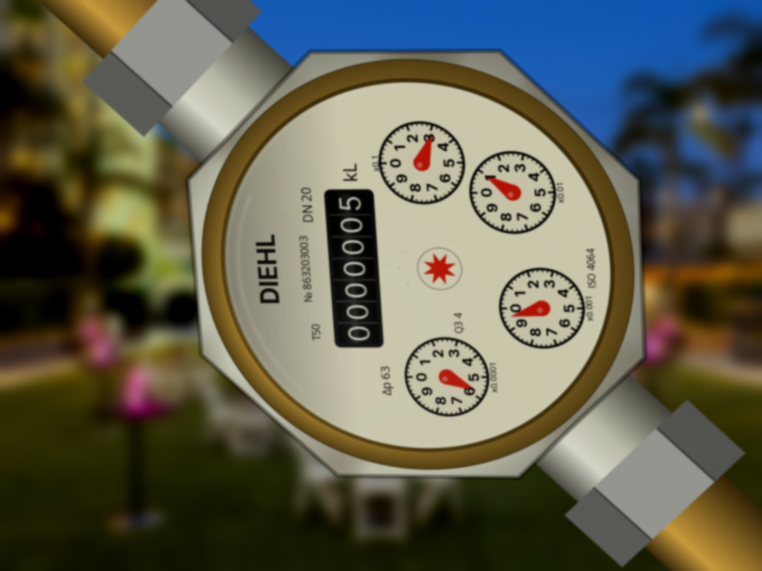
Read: 5.3095 kL
